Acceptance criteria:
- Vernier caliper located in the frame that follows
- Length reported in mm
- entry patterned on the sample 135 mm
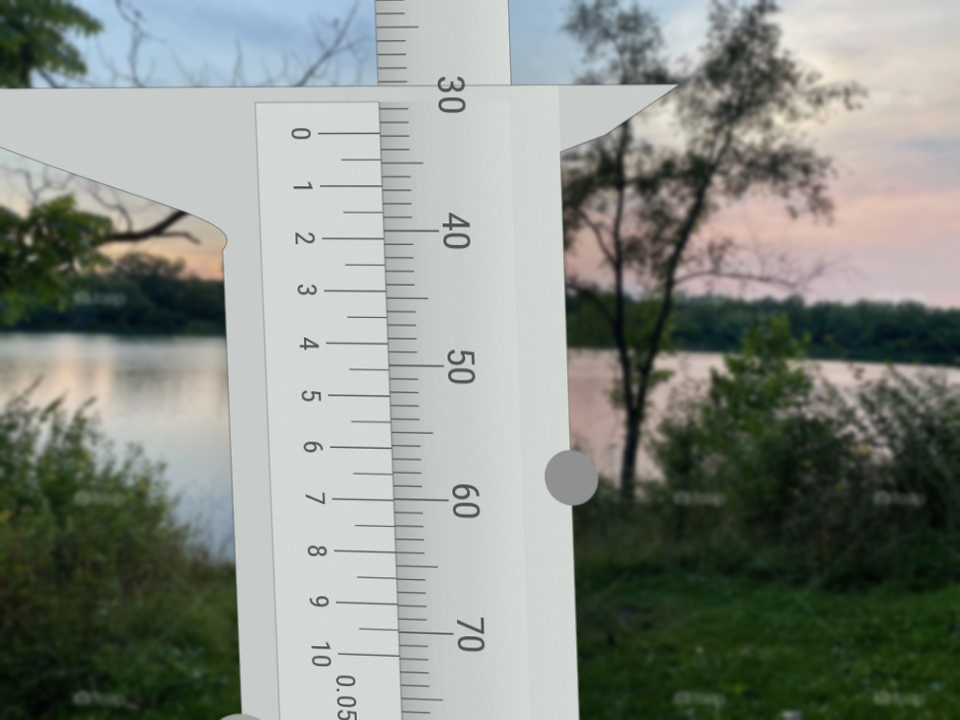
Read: 32.8 mm
